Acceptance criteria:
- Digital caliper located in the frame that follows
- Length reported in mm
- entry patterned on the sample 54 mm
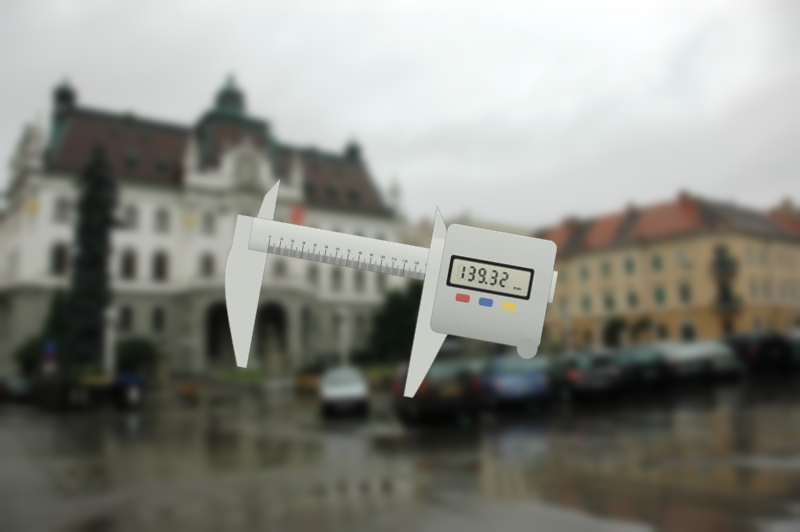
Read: 139.32 mm
